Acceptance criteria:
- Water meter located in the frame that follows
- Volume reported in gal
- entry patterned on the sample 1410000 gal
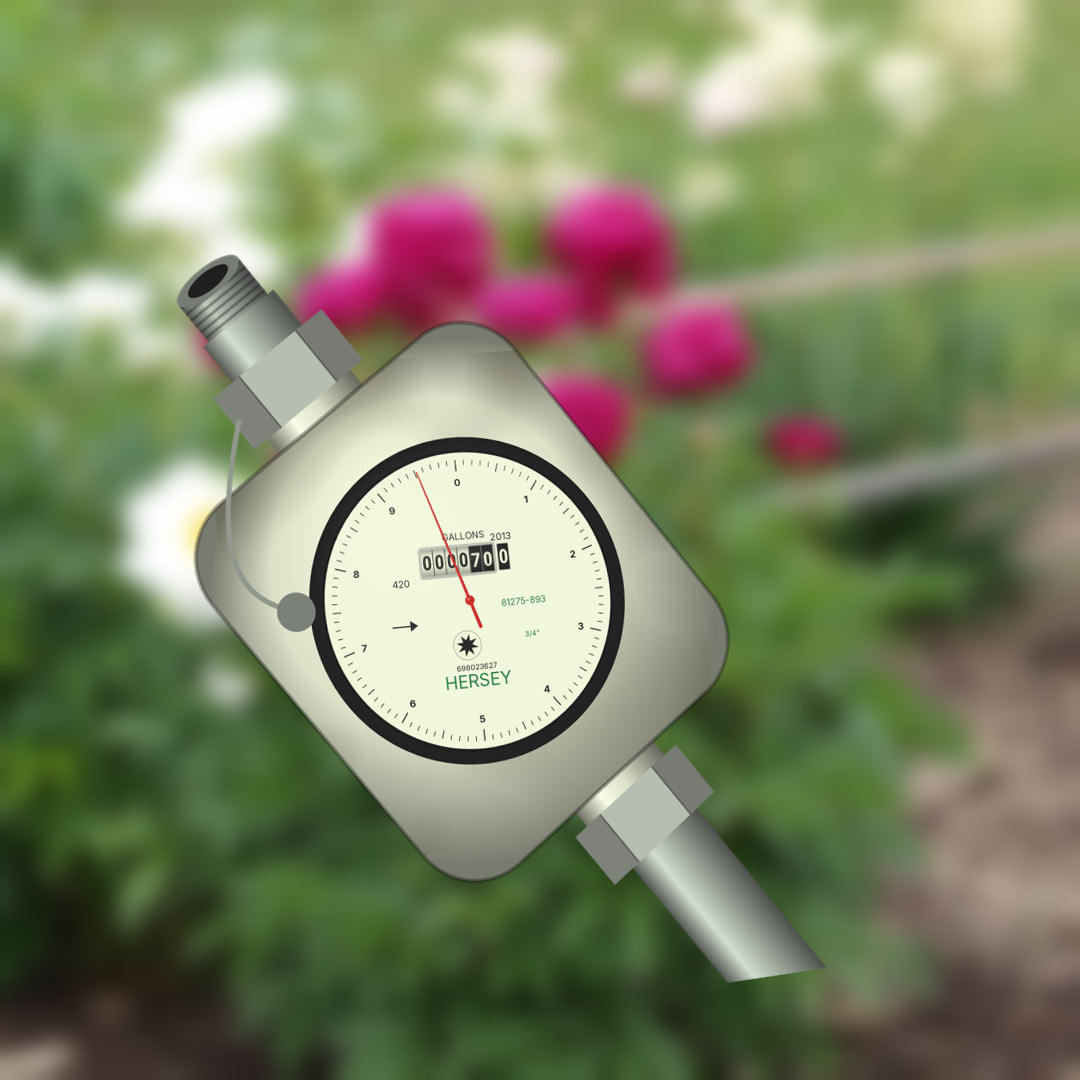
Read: 699.5 gal
